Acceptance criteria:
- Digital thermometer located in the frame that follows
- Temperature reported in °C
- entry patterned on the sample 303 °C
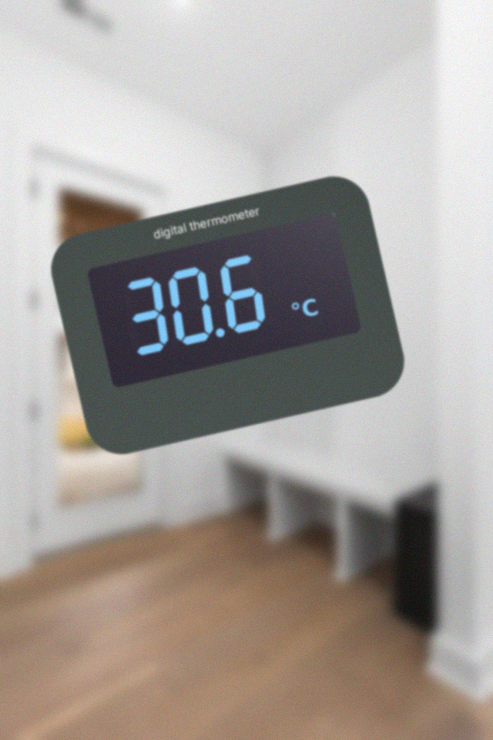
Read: 30.6 °C
